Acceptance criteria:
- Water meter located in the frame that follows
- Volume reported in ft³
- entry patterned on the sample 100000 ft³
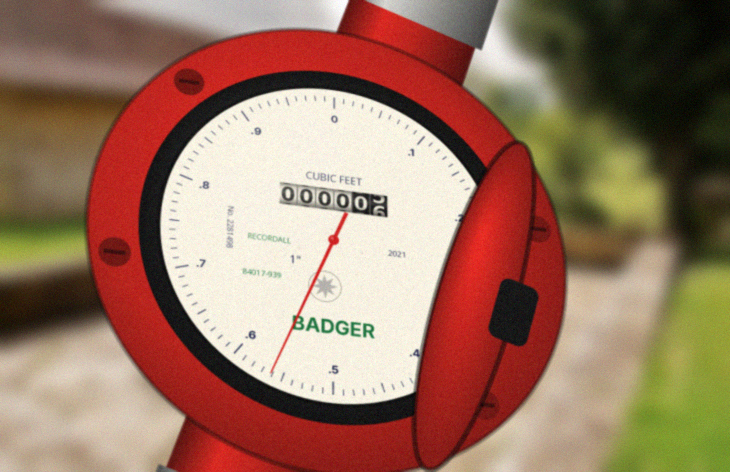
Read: 5.56 ft³
